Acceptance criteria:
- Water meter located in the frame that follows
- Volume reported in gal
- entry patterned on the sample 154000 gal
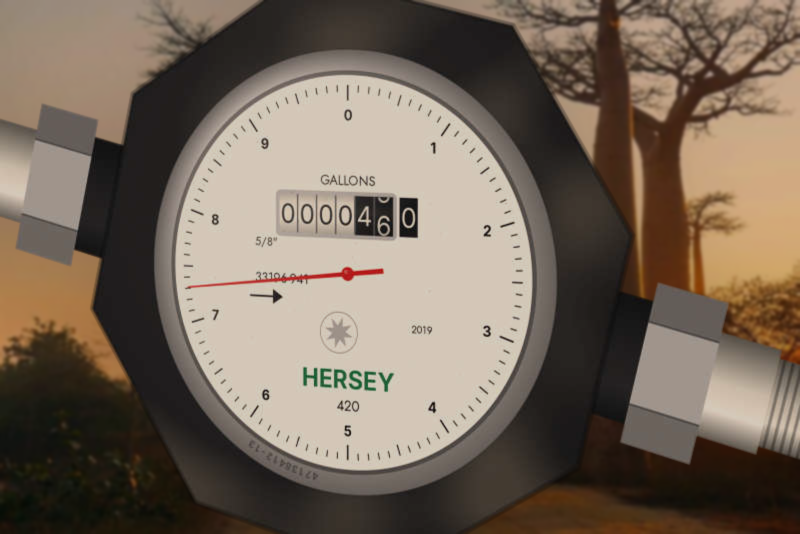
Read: 457.3 gal
